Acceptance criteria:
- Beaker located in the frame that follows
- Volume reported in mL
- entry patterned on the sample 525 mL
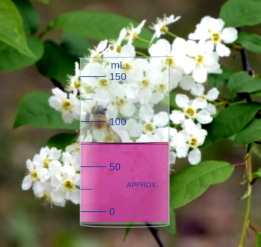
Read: 75 mL
